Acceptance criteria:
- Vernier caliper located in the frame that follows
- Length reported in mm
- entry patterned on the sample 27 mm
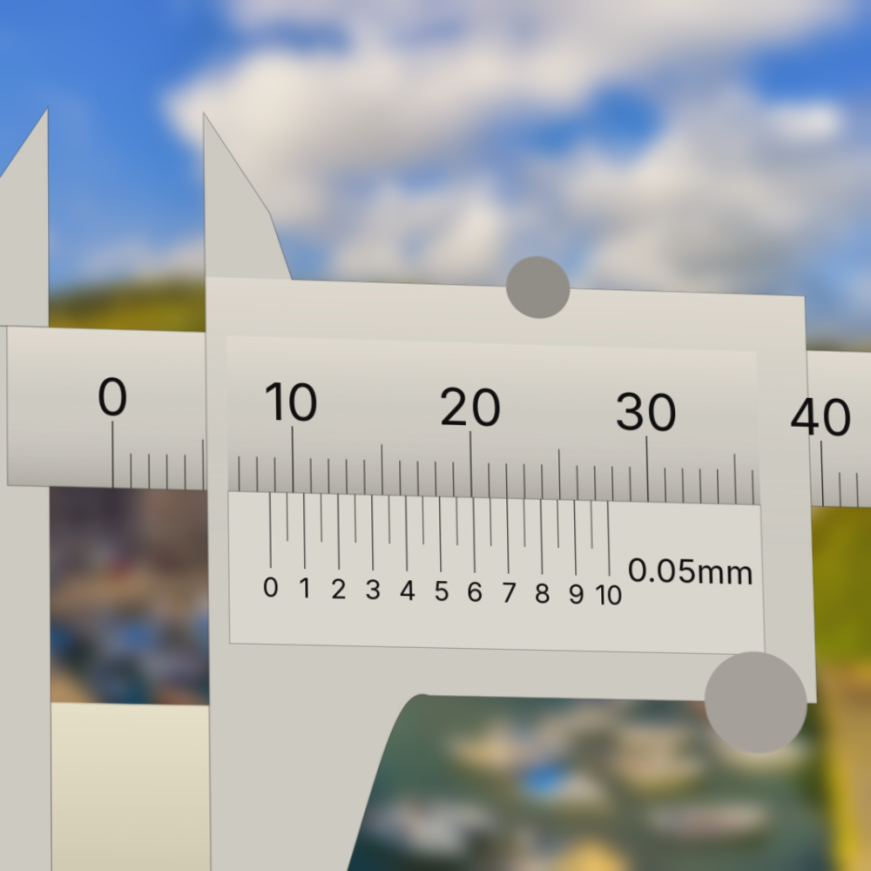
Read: 8.7 mm
